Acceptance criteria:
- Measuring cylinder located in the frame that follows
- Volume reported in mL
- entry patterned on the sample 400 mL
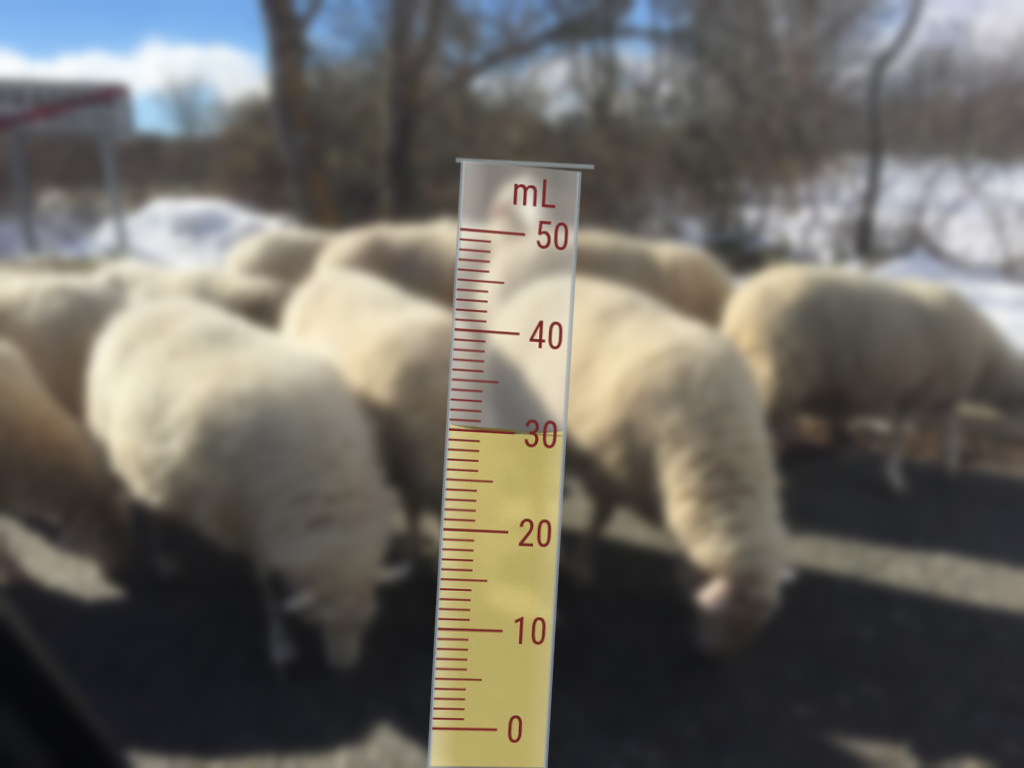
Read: 30 mL
